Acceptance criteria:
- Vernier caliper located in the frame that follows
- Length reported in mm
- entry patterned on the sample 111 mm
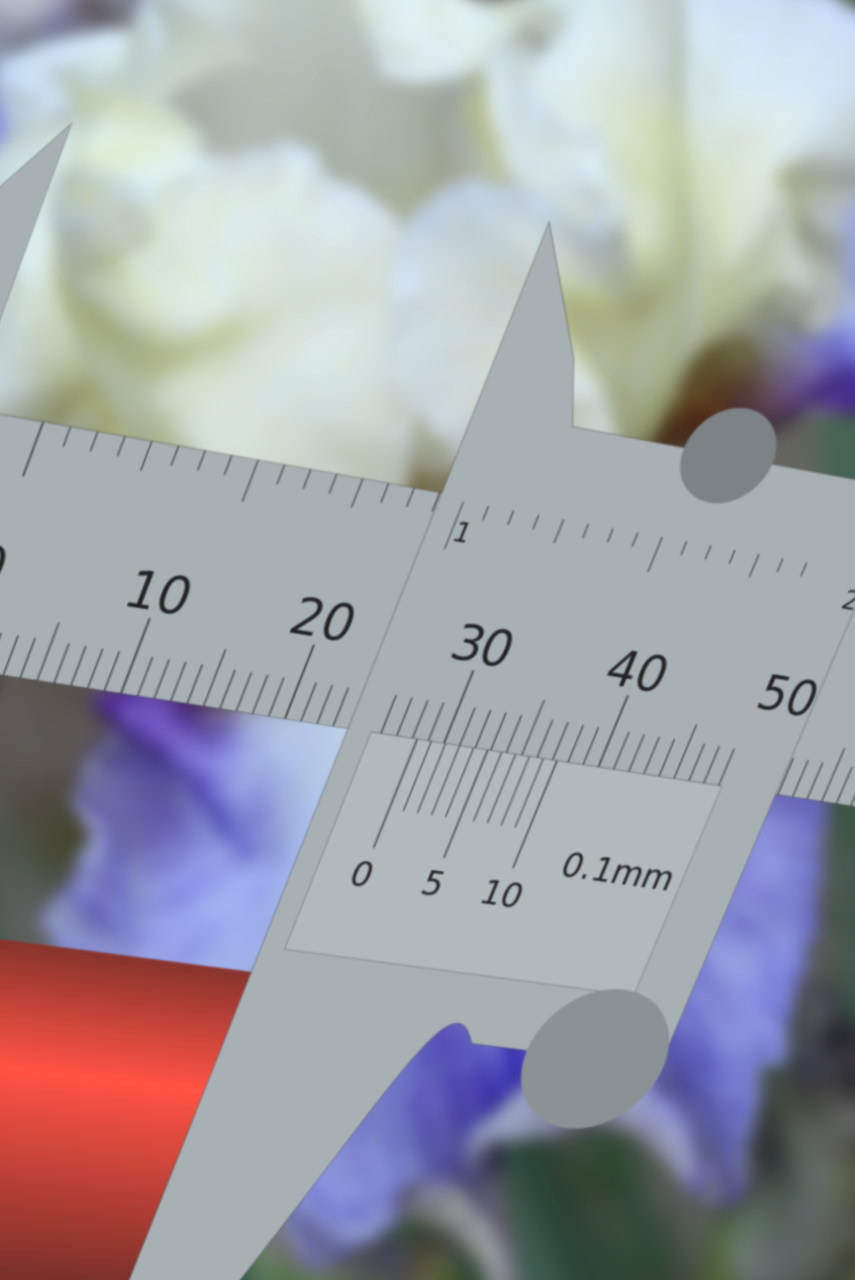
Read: 28.3 mm
